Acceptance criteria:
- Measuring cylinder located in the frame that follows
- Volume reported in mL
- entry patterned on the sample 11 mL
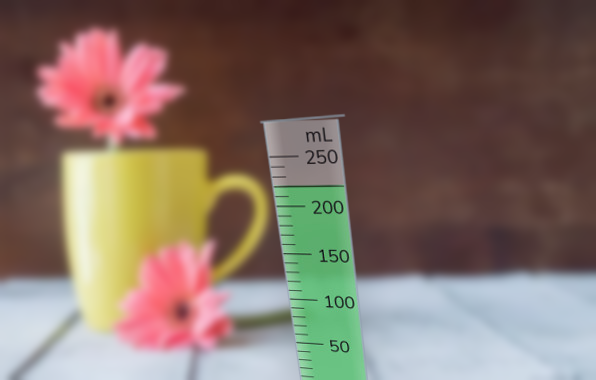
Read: 220 mL
